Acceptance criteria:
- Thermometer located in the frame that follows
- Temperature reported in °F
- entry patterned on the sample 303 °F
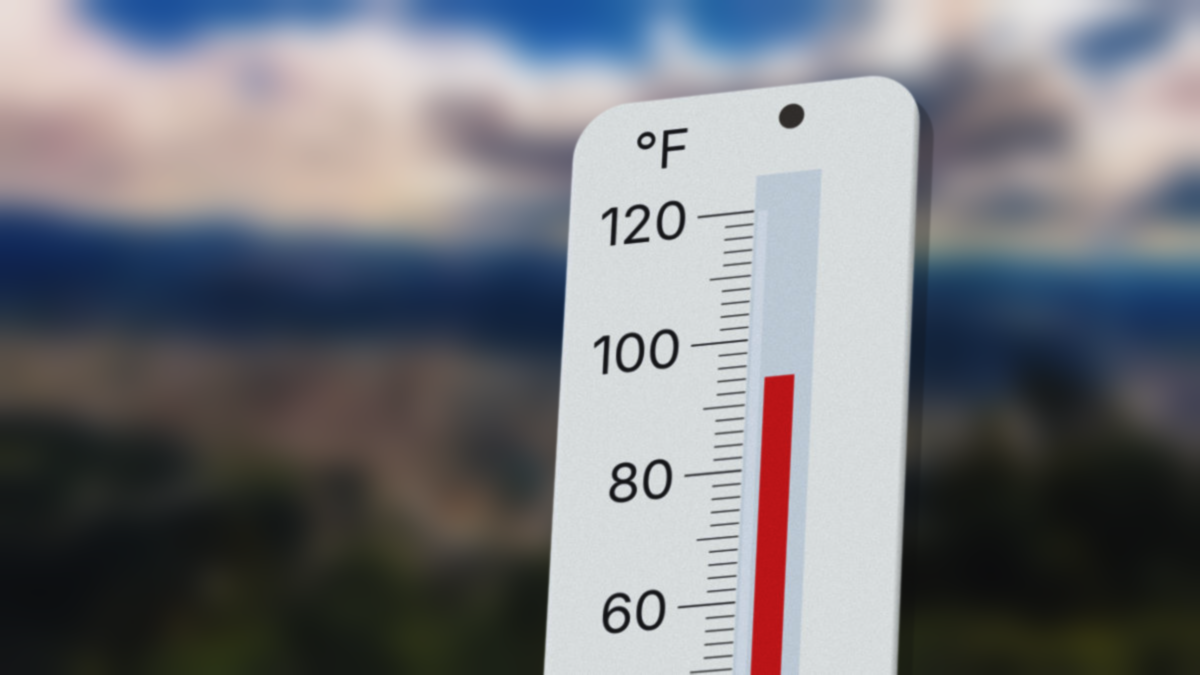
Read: 94 °F
